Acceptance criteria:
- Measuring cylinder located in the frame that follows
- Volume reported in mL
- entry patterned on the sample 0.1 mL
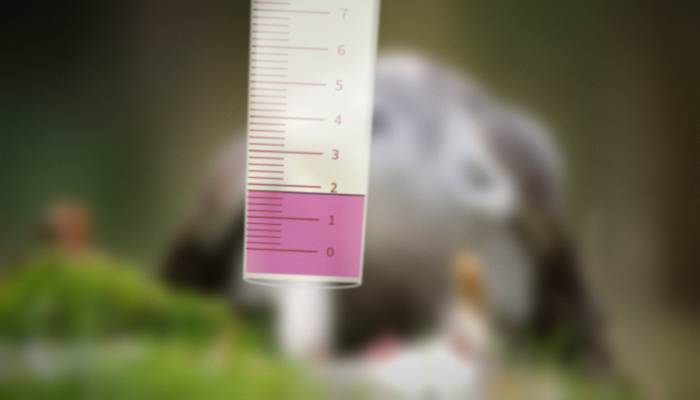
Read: 1.8 mL
